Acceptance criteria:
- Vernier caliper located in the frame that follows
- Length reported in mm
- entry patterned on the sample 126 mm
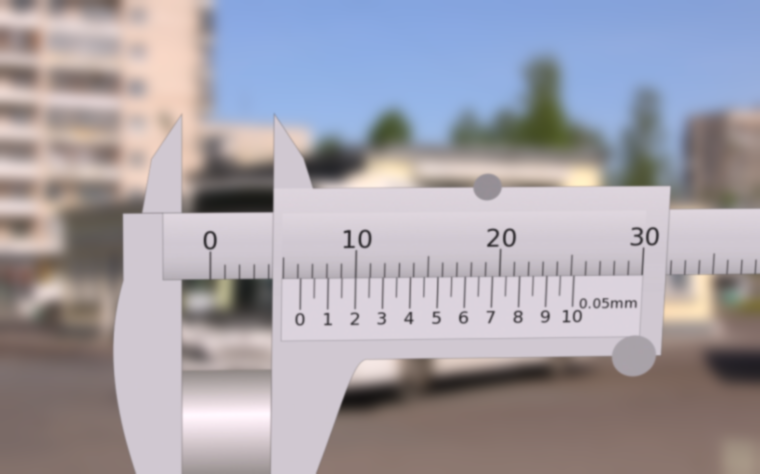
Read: 6.2 mm
